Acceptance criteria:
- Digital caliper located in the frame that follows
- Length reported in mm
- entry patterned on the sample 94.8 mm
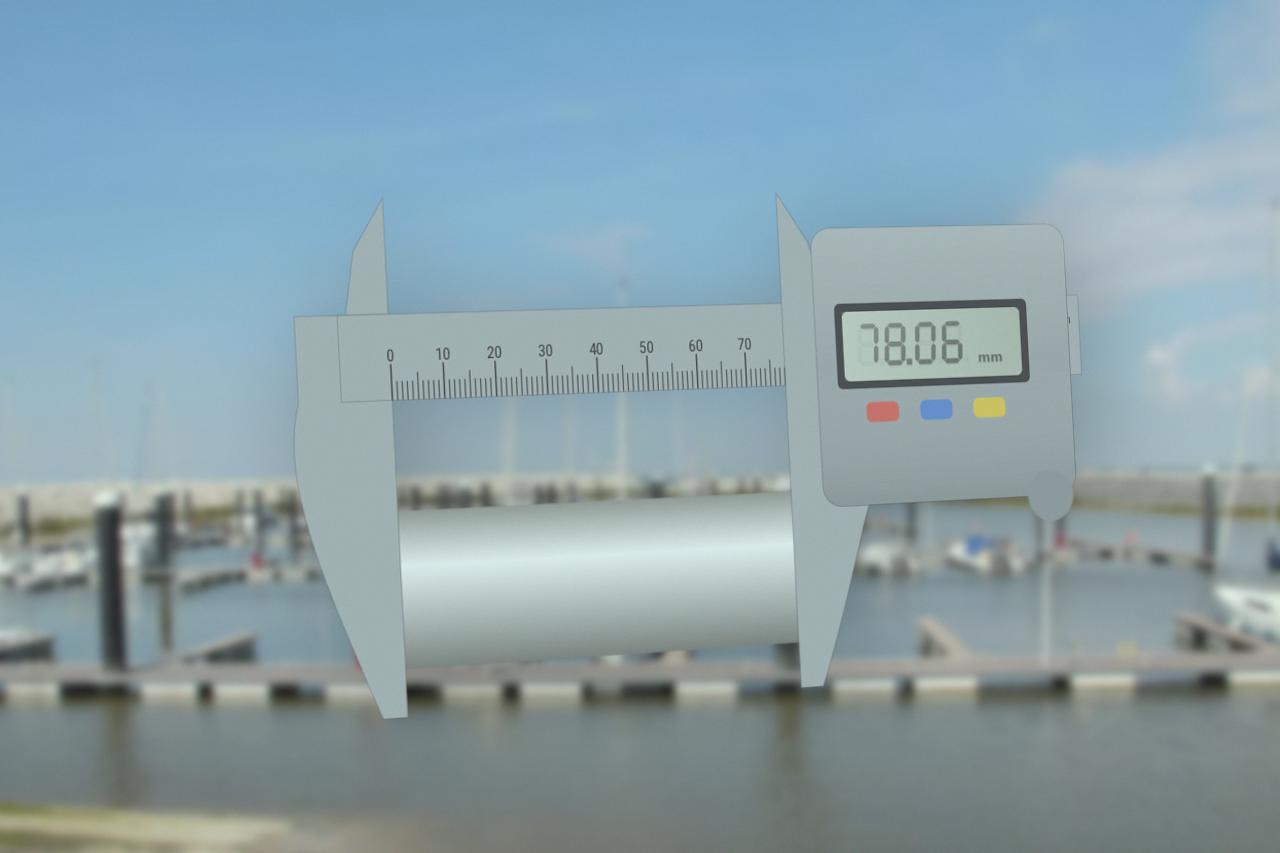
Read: 78.06 mm
